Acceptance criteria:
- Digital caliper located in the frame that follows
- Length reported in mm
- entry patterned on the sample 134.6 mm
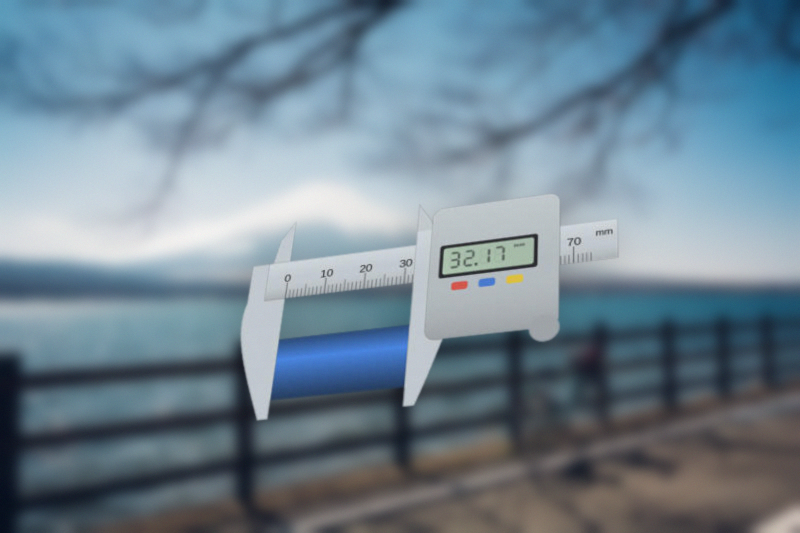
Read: 32.17 mm
